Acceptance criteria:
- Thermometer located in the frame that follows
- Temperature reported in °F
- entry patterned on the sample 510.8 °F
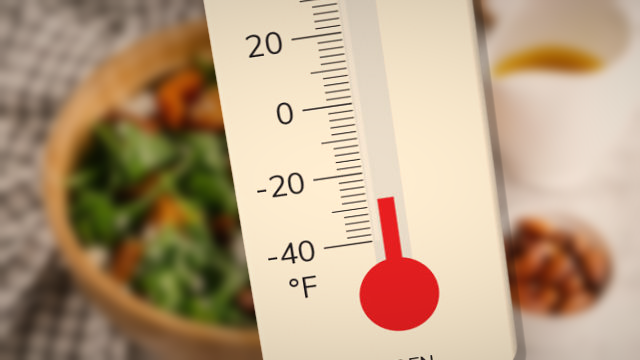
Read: -28 °F
